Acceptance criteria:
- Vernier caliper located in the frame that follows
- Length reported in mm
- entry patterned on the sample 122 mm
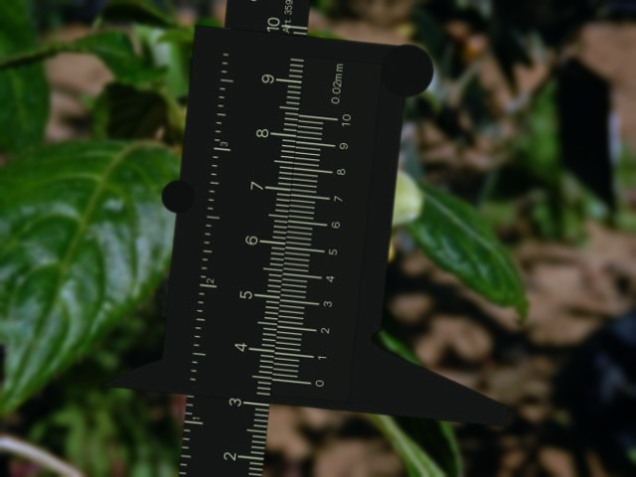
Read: 34.8 mm
